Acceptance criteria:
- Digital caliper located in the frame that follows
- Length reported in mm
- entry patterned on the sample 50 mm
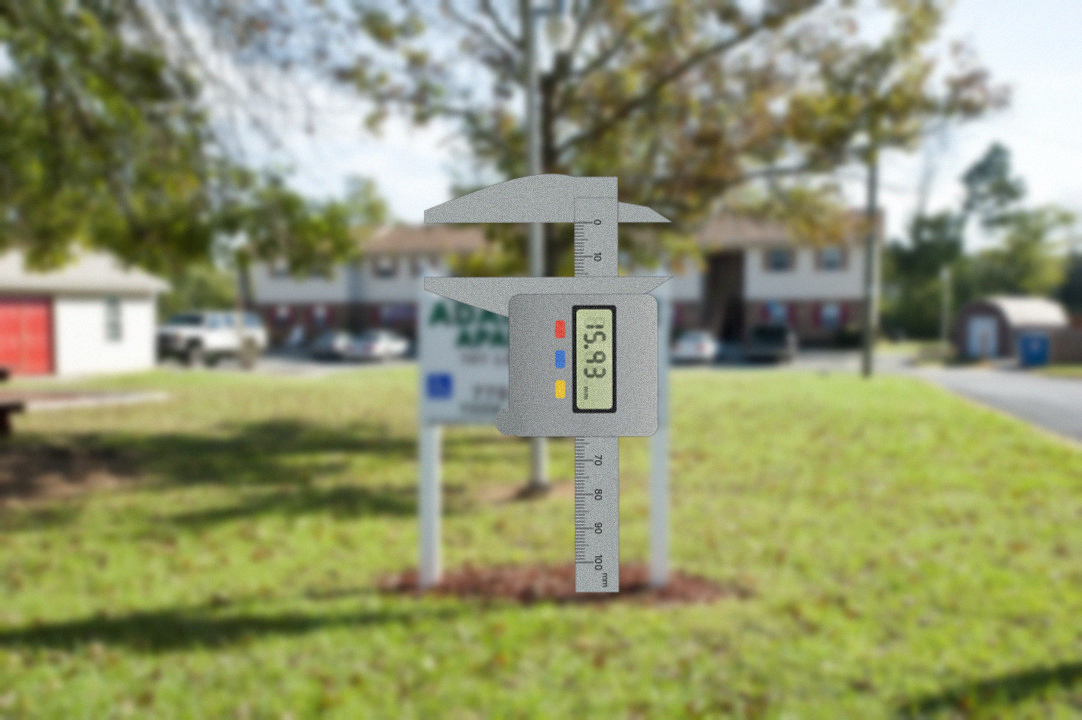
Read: 15.93 mm
